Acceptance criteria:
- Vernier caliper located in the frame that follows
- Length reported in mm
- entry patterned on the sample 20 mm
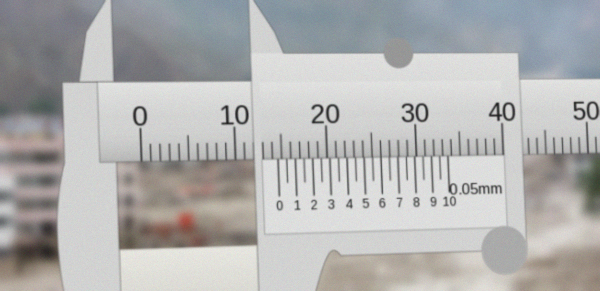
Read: 14.6 mm
